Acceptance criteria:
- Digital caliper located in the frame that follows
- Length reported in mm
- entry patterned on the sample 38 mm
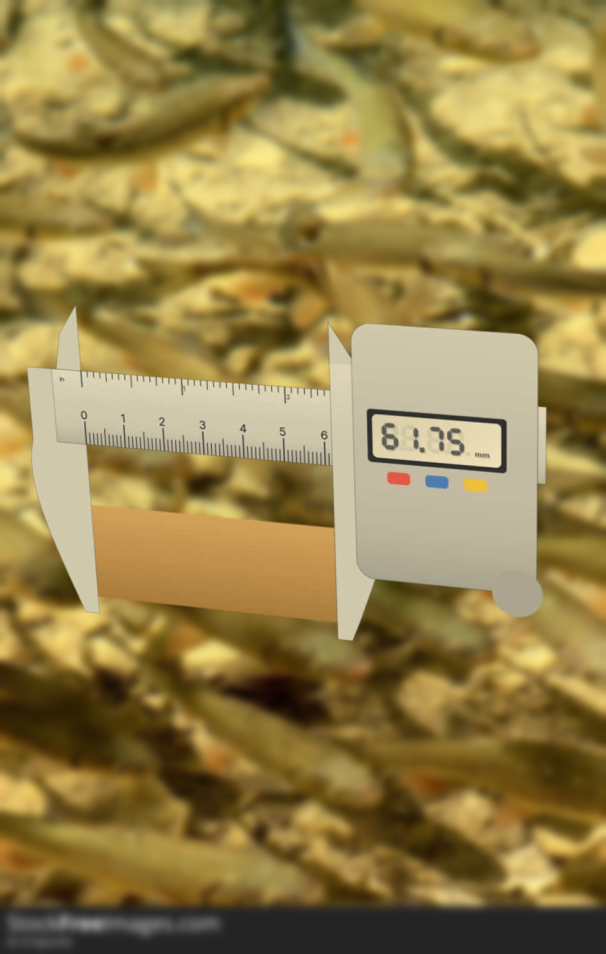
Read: 61.75 mm
